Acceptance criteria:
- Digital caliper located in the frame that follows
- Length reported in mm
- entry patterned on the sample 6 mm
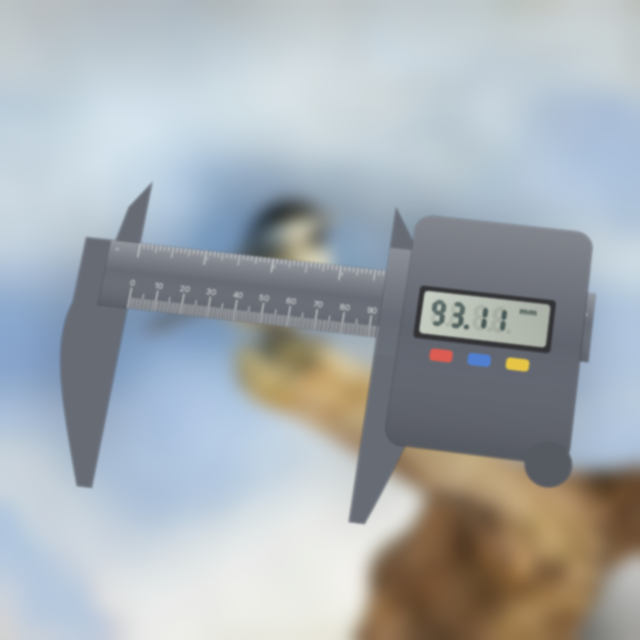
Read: 93.11 mm
